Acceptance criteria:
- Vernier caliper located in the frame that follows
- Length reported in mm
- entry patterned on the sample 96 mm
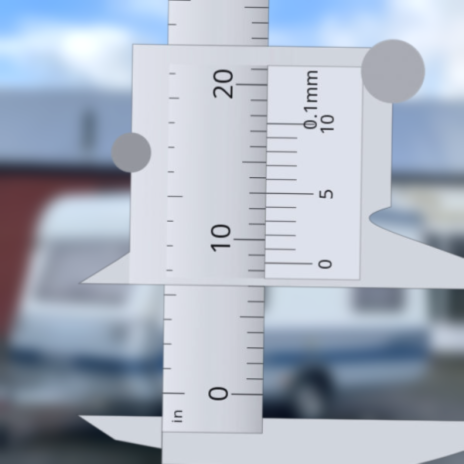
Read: 8.5 mm
